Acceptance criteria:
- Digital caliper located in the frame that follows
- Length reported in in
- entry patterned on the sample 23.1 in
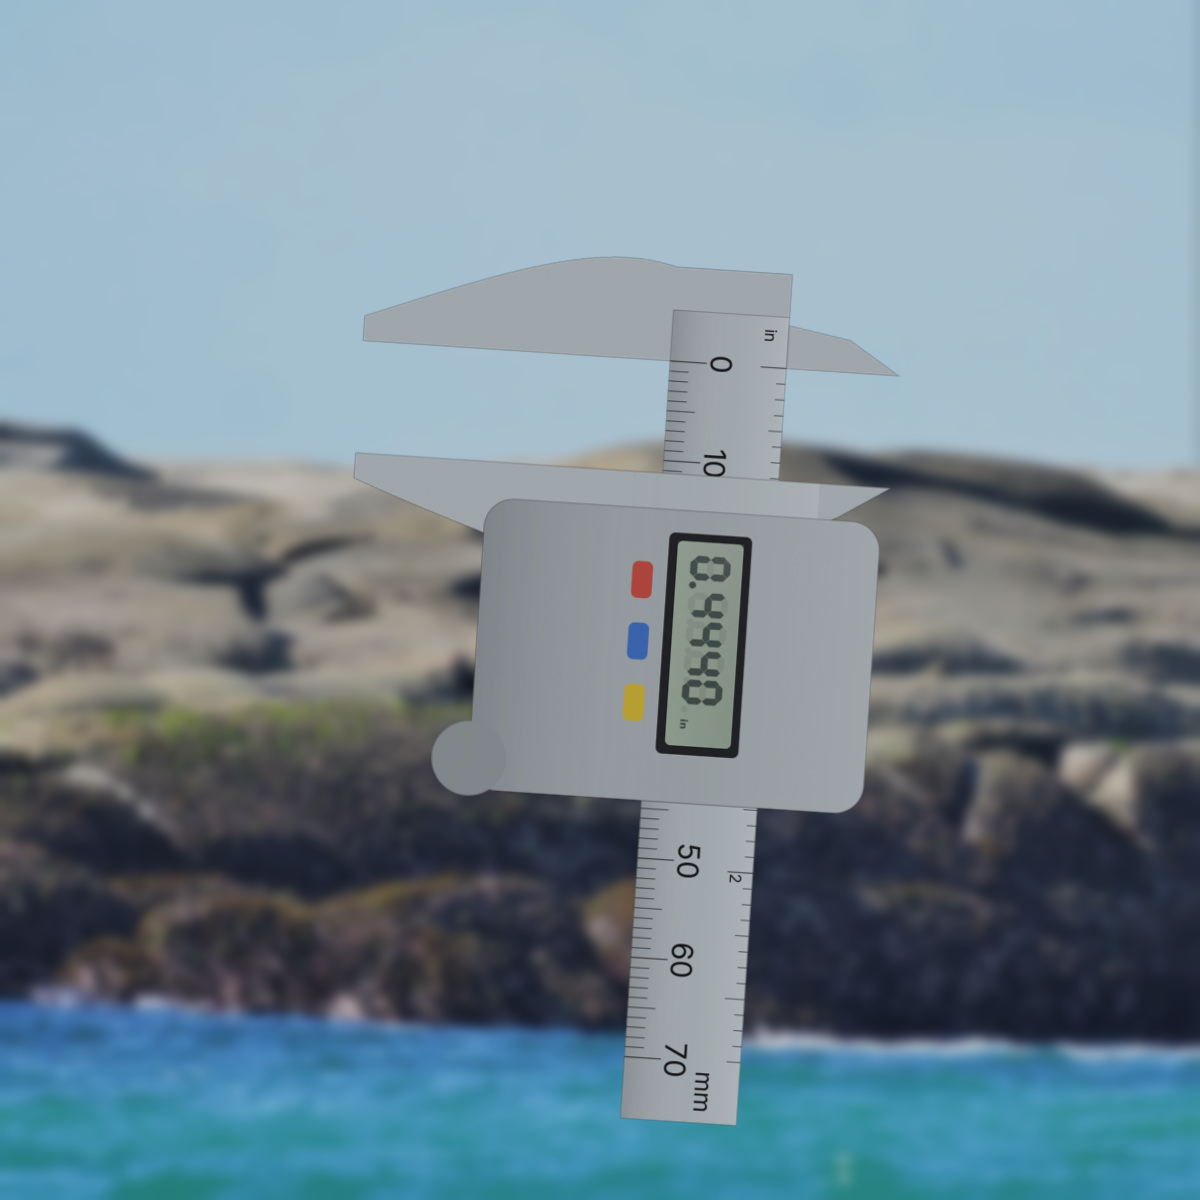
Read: 0.4440 in
